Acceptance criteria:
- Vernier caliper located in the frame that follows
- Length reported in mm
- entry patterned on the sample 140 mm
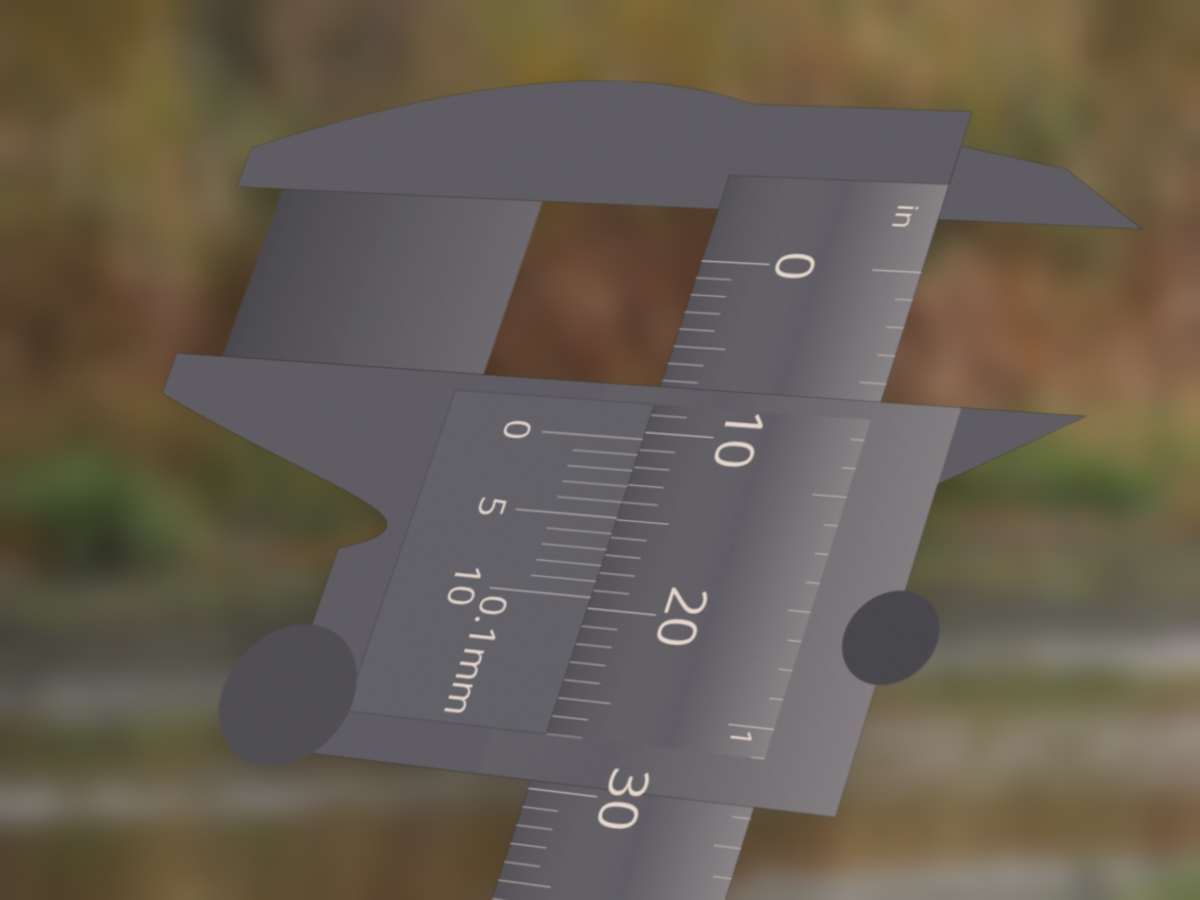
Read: 10.4 mm
